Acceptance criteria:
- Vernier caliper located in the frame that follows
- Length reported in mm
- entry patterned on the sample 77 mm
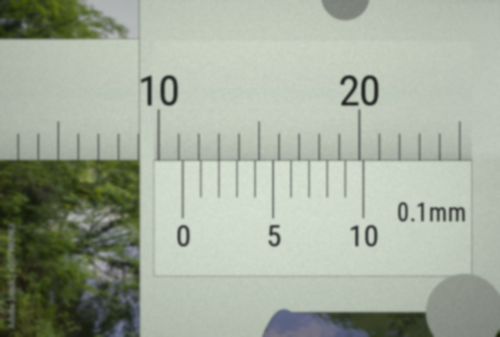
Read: 11.2 mm
